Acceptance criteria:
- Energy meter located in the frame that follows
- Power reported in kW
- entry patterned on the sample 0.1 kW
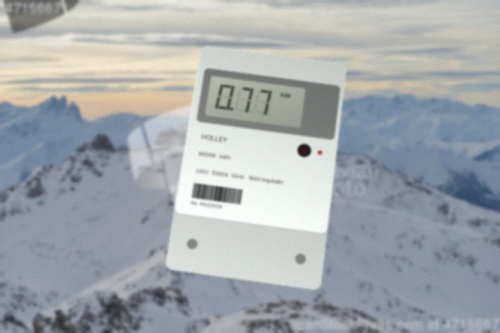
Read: 0.77 kW
